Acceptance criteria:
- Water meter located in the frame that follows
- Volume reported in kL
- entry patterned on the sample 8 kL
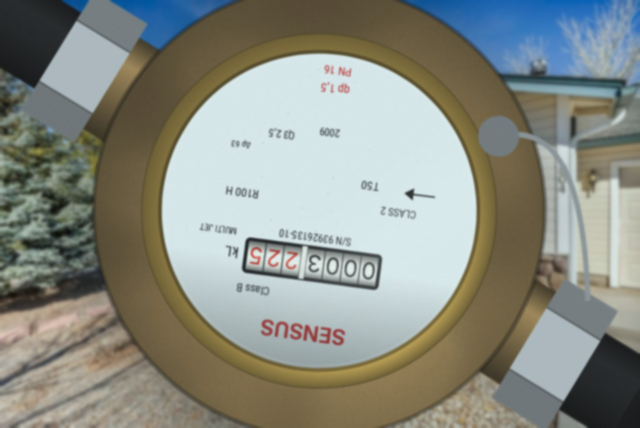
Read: 3.225 kL
